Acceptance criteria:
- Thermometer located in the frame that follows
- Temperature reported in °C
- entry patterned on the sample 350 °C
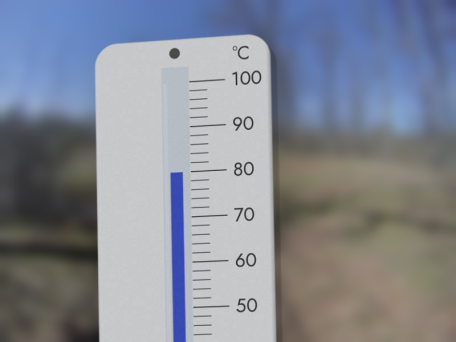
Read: 80 °C
